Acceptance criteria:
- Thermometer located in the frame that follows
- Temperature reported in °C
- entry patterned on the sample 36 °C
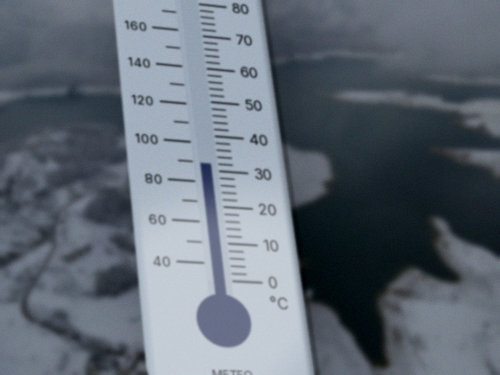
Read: 32 °C
